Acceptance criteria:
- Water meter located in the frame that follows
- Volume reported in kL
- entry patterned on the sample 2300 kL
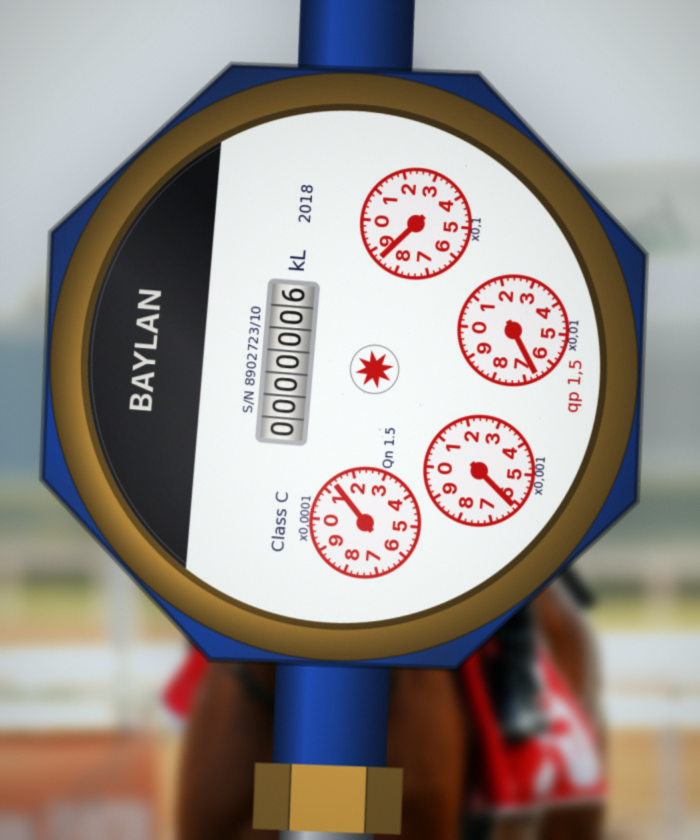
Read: 6.8661 kL
